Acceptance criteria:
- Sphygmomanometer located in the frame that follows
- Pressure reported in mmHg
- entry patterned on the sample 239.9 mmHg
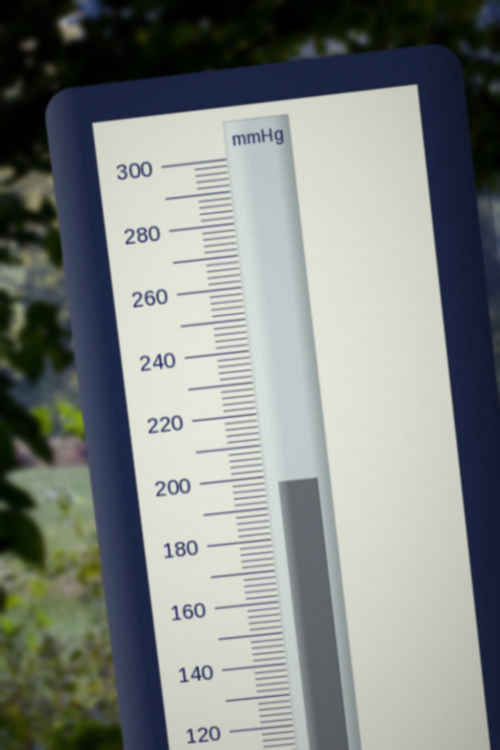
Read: 198 mmHg
